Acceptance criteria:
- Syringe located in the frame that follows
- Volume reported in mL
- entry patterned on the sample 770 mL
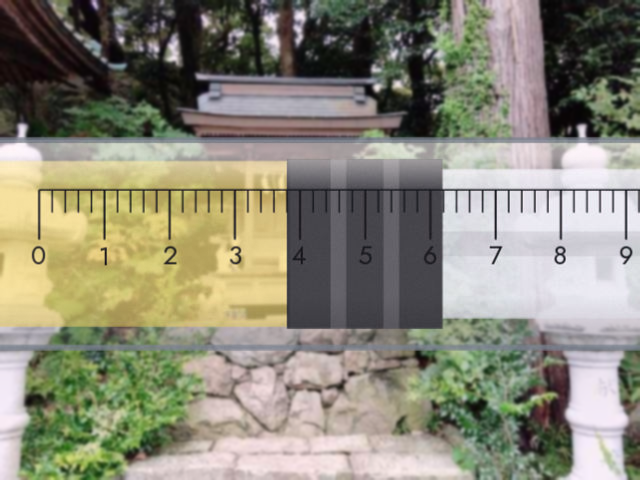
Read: 3.8 mL
